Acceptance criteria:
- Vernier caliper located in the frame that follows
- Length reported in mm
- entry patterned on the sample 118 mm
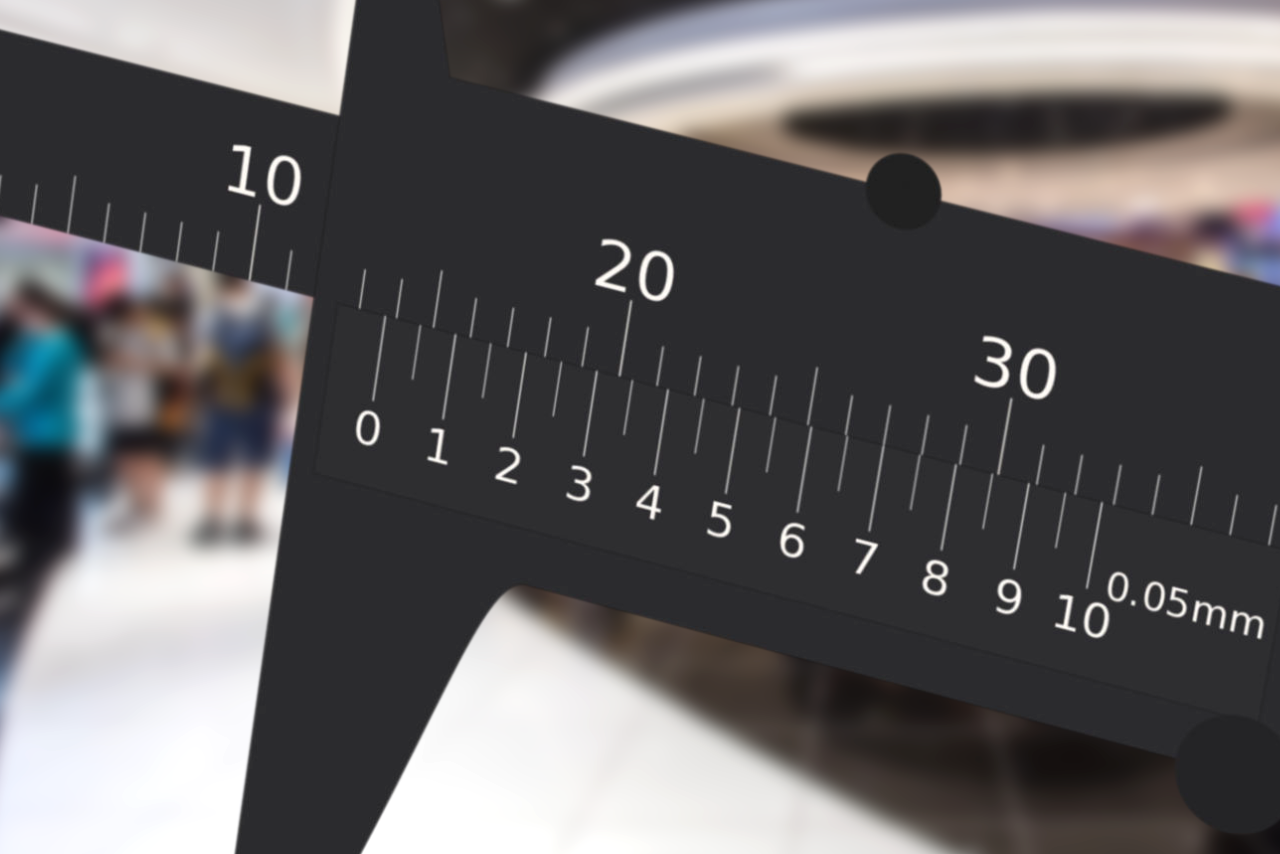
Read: 13.70 mm
